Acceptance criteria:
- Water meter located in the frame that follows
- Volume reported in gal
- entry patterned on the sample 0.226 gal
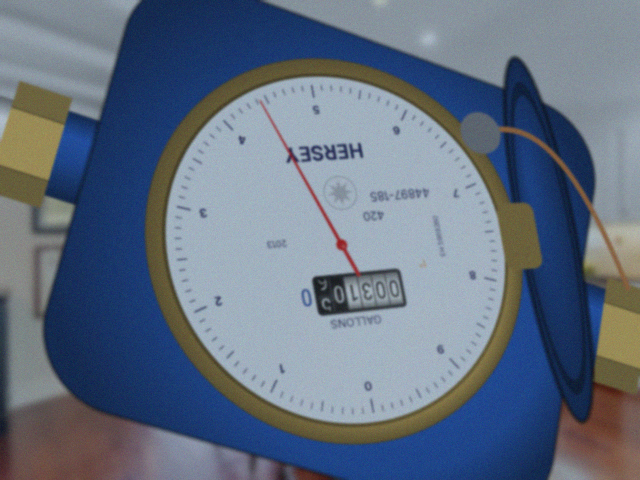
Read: 31054.4 gal
